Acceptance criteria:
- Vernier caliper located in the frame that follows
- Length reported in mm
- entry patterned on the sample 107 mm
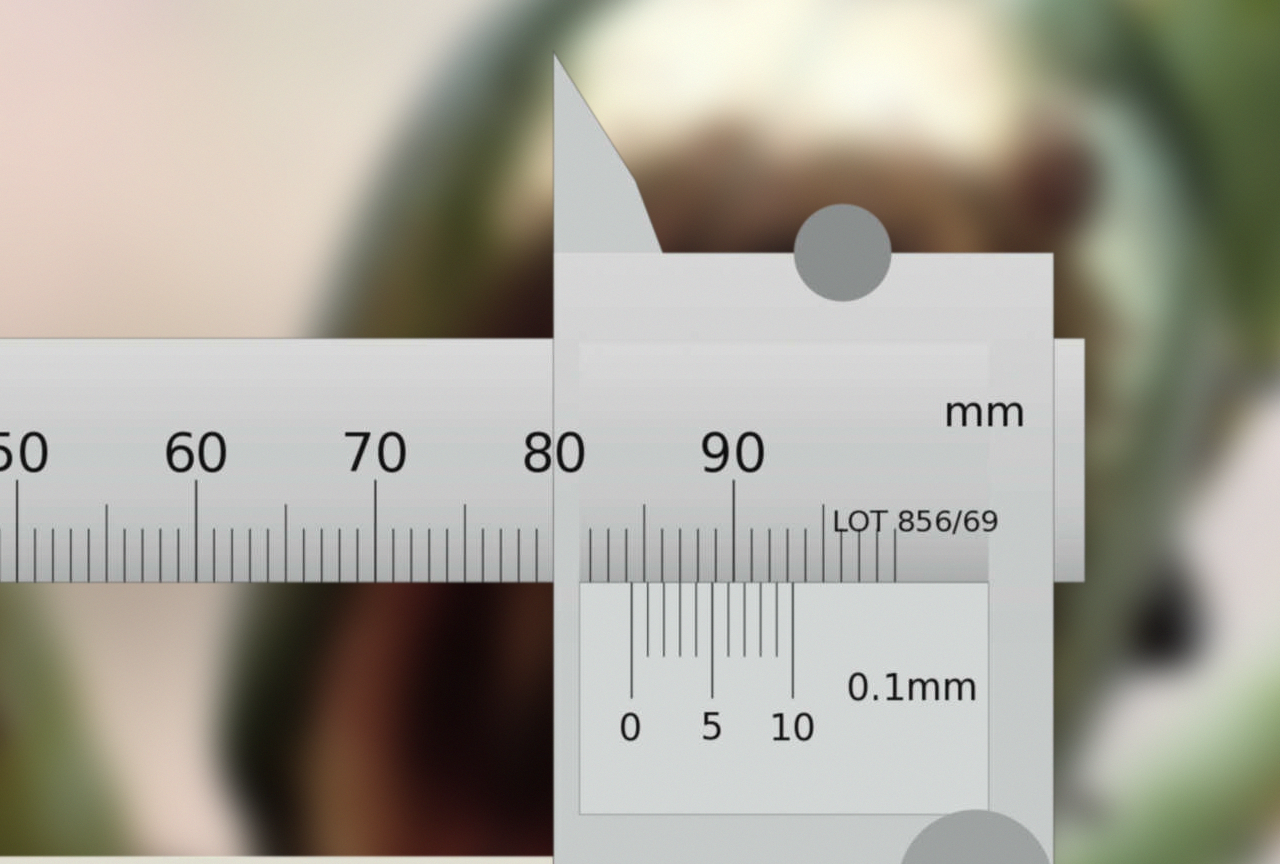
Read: 84.3 mm
